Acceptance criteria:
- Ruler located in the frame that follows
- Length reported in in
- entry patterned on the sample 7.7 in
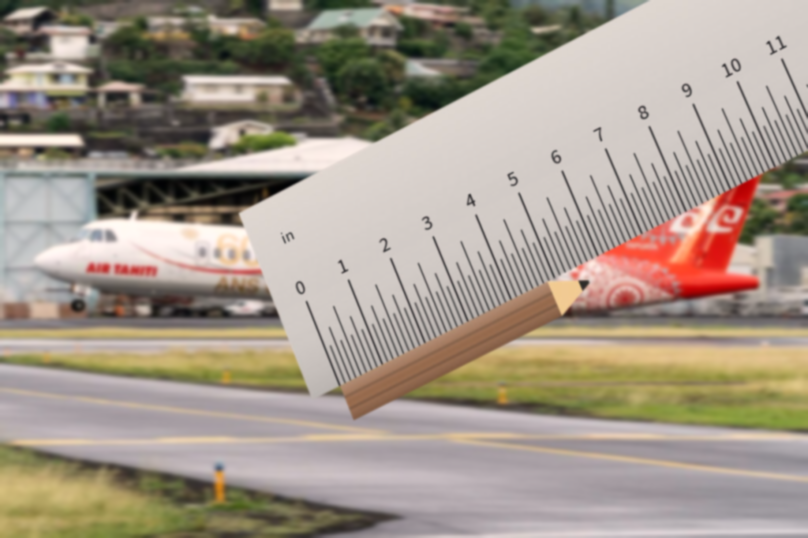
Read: 5.625 in
